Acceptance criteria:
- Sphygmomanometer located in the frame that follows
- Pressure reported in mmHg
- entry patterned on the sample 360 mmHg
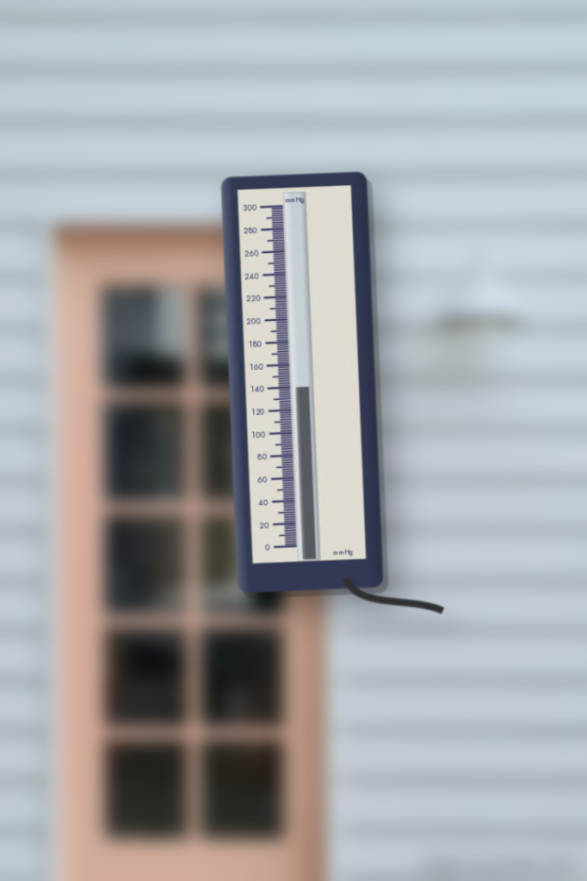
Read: 140 mmHg
